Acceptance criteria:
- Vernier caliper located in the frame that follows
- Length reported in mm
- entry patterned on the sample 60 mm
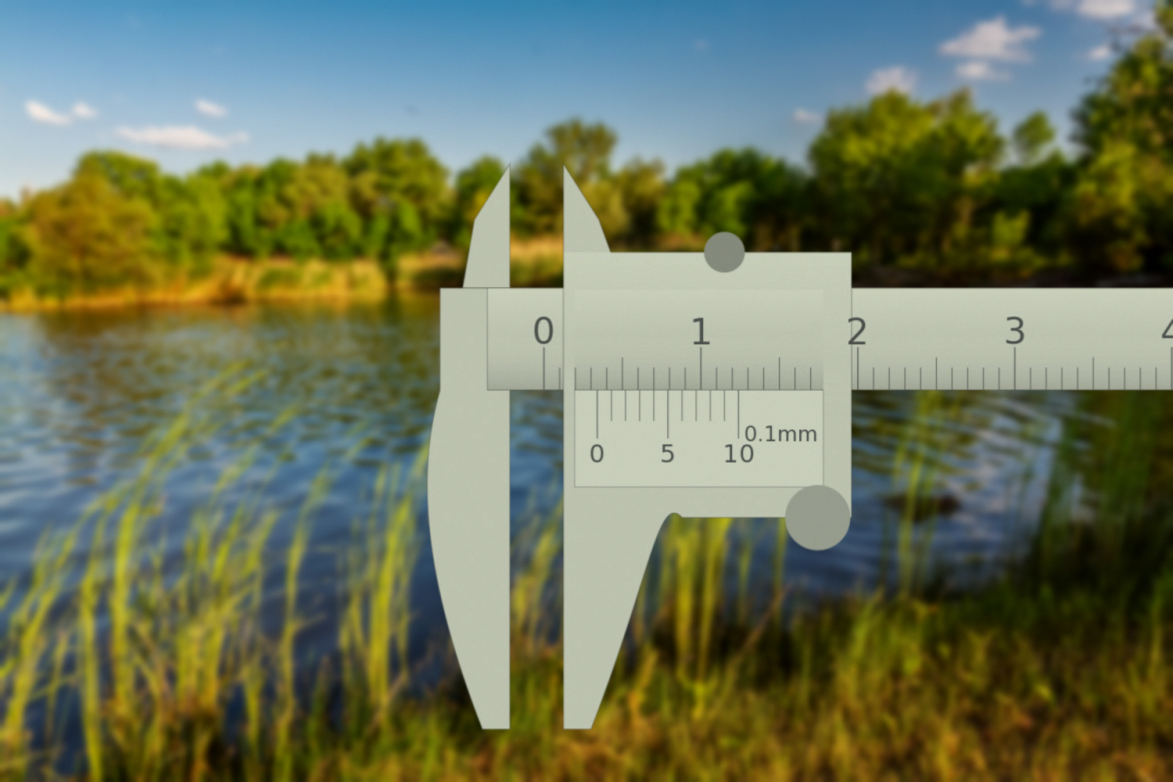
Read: 3.4 mm
